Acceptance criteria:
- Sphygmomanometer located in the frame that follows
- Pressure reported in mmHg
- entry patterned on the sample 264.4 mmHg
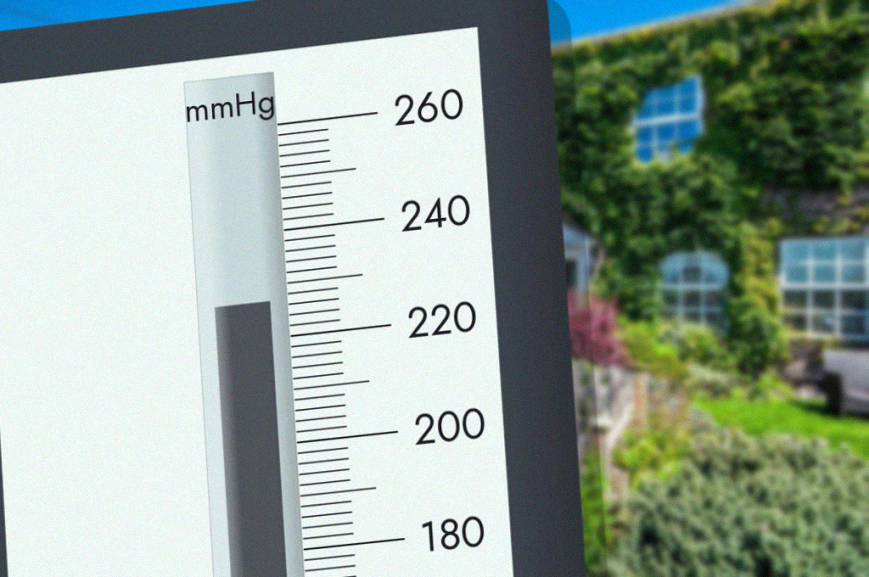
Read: 227 mmHg
